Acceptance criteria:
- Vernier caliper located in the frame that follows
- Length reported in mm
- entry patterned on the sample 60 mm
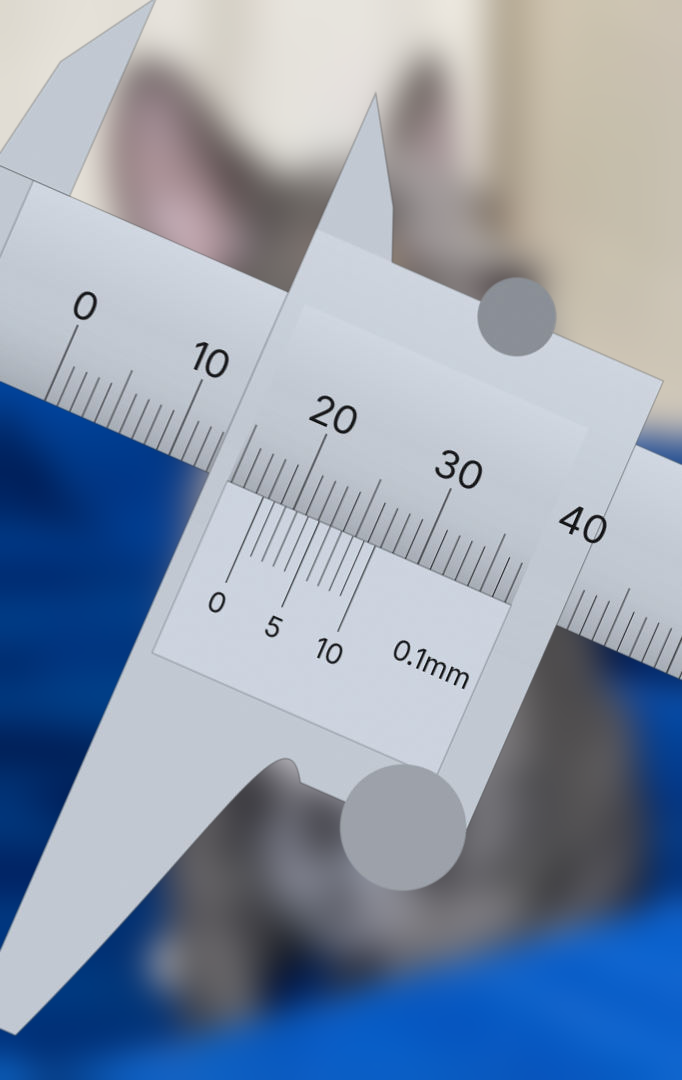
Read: 17.6 mm
